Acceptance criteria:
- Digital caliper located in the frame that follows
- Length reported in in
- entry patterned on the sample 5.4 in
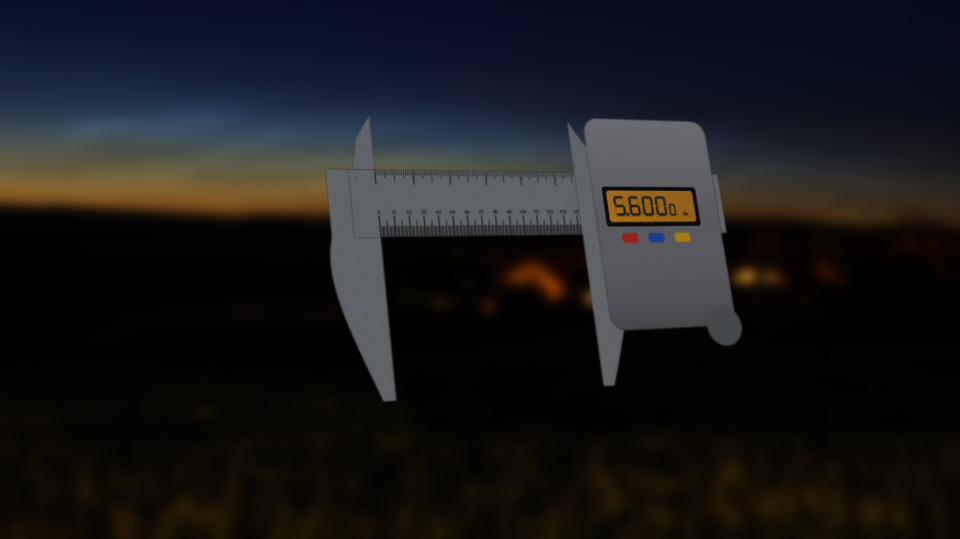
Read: 5.6000 in
